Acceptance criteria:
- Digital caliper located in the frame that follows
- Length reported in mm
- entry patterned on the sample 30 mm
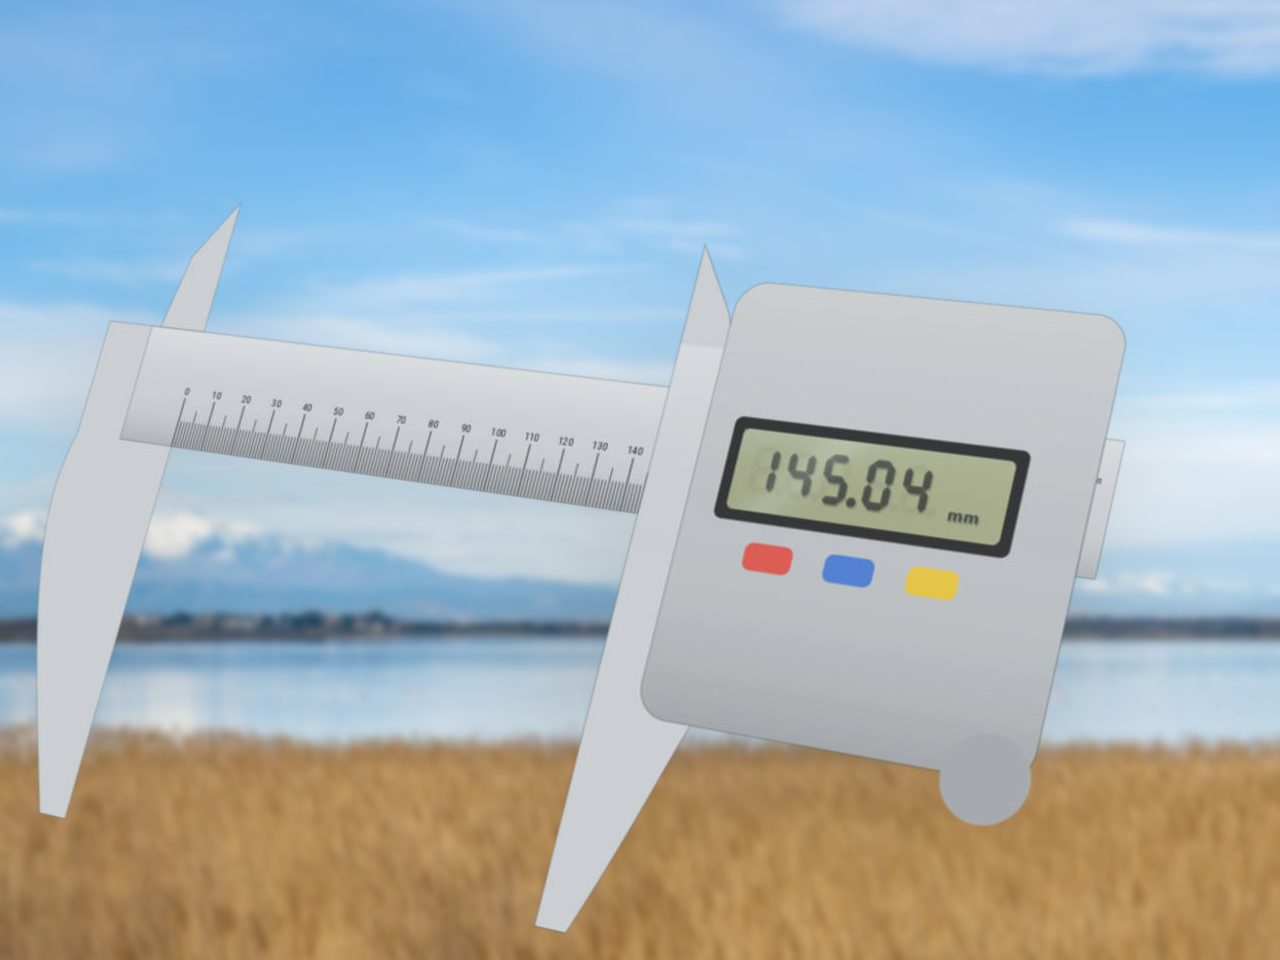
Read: 145.04 mm
